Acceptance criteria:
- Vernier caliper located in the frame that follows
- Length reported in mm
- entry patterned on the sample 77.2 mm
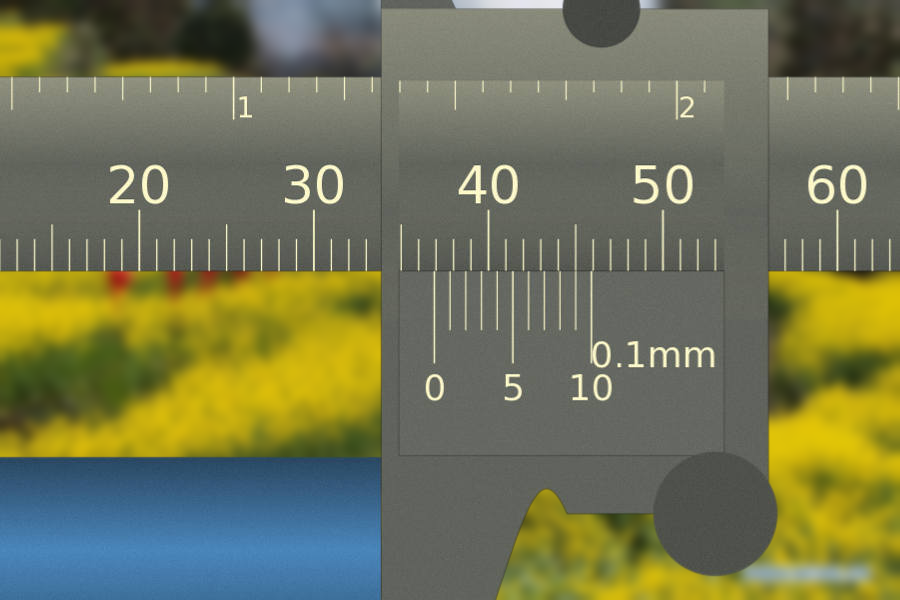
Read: 36.9 mm
